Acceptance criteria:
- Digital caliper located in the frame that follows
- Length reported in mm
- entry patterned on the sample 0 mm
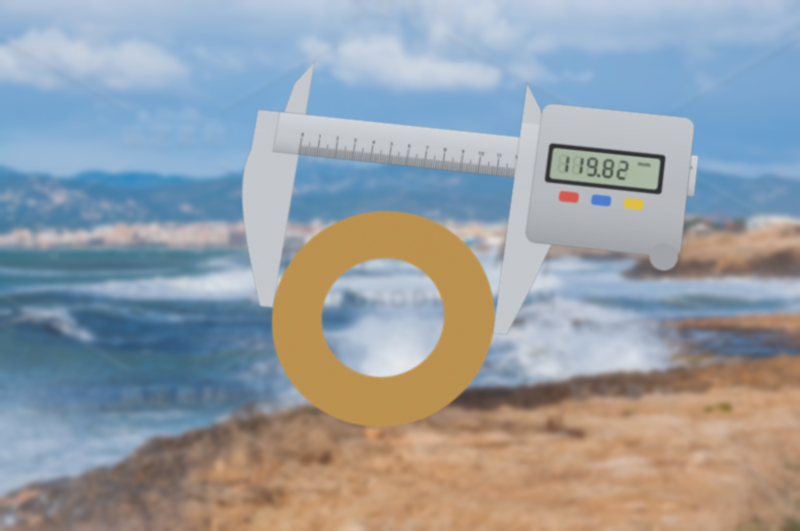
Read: 119.82 mm
